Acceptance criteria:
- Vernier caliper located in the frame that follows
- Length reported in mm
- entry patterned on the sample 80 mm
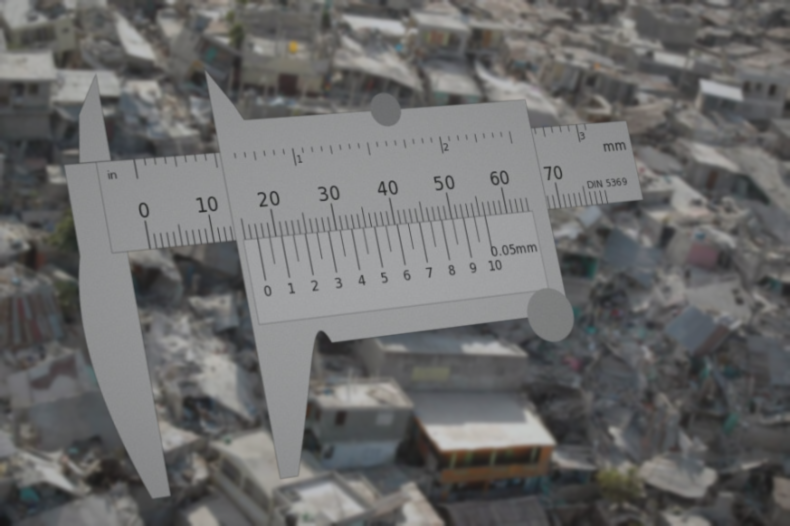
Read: 17.0 mm
